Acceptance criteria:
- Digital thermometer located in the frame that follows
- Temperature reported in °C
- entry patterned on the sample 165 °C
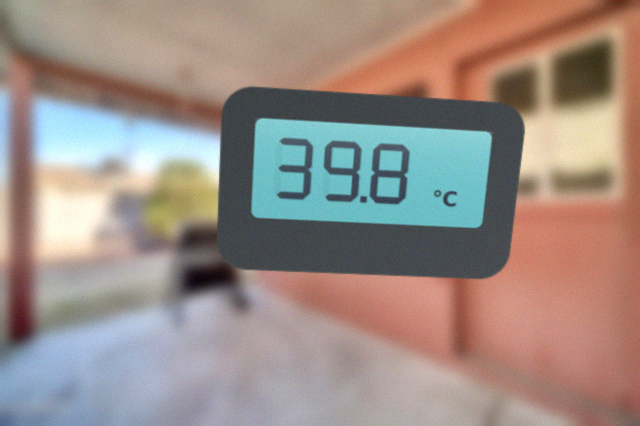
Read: 39.8 °C
